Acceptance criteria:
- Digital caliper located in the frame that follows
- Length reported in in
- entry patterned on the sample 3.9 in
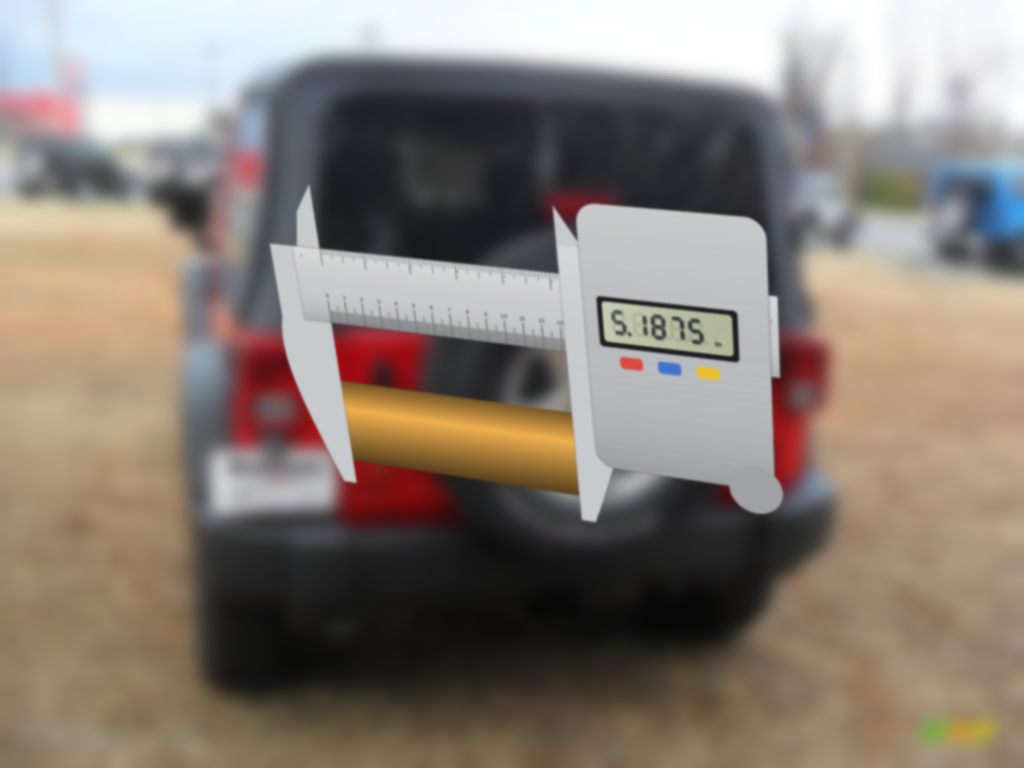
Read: 5.1875 in
